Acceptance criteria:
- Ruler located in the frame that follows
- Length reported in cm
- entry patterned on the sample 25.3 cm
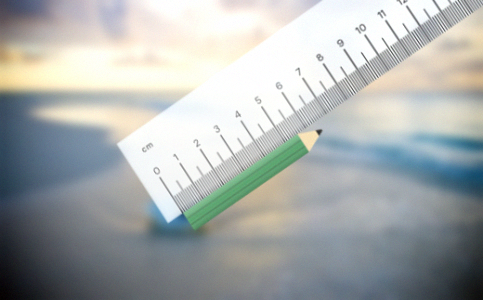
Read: 6.5 cm
